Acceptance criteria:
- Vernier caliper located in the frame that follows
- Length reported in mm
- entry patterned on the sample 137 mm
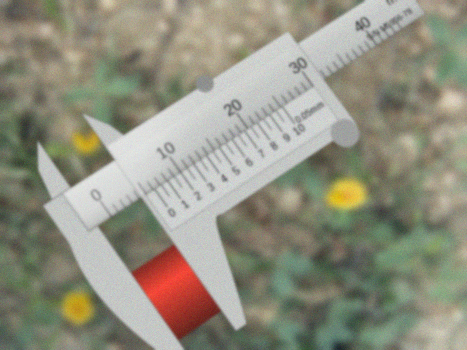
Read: 6.2 mm
